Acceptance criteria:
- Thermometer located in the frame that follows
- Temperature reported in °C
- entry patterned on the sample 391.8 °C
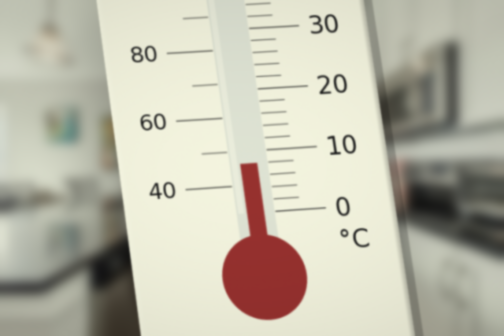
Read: 8 °C
